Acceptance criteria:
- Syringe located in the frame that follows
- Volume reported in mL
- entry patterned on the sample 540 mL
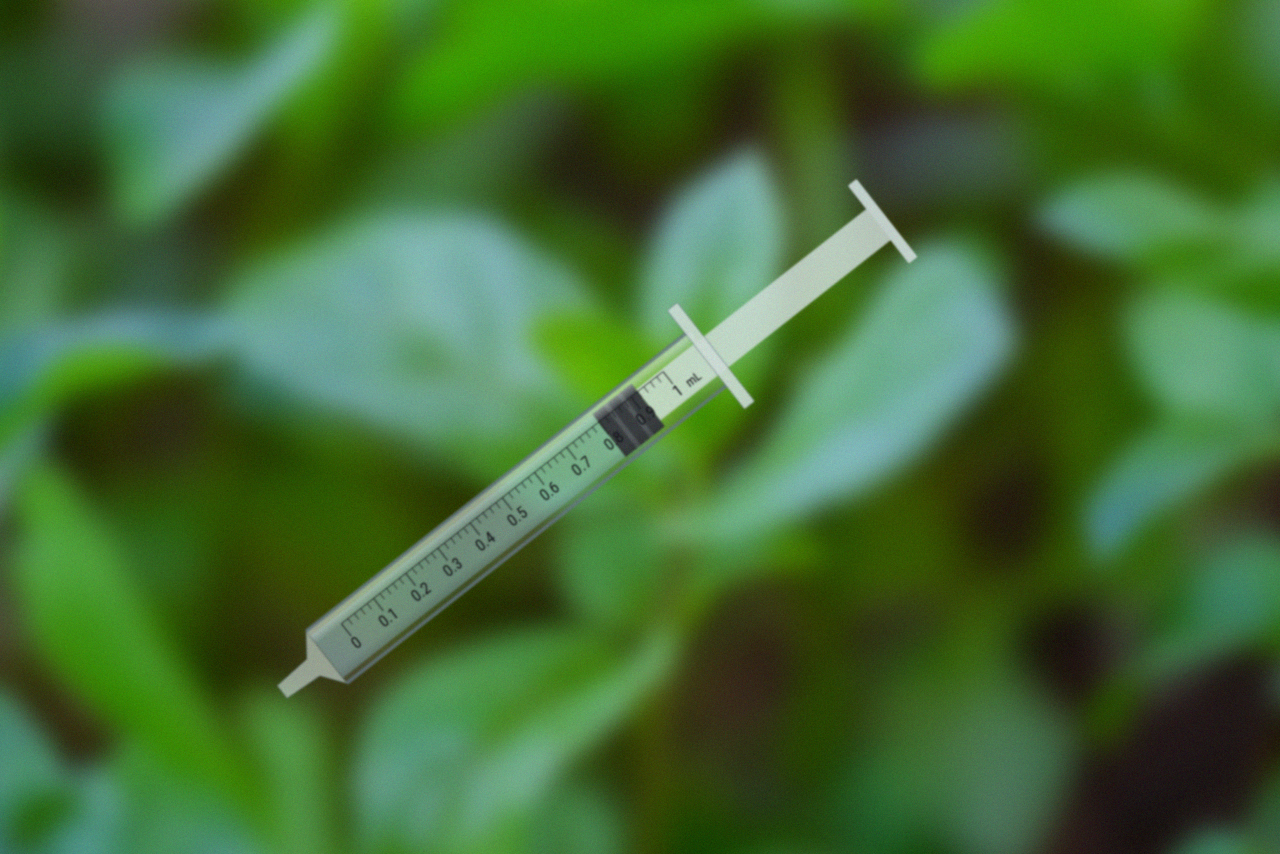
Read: 0.8 mL
